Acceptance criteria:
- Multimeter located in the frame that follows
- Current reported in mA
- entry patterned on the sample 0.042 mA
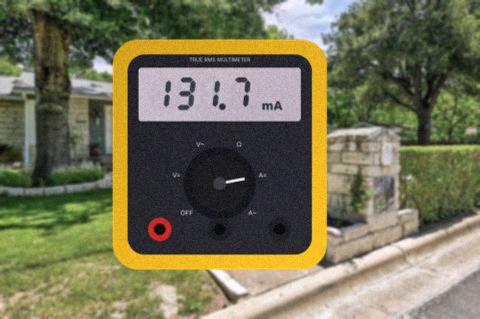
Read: 131.7 mA
